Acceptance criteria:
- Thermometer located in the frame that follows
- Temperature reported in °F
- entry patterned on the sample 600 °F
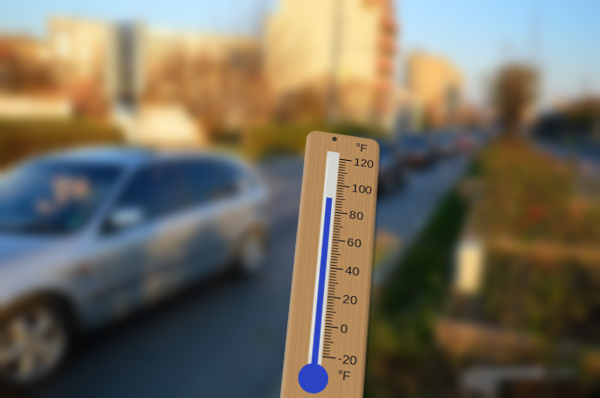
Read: 90 °F
